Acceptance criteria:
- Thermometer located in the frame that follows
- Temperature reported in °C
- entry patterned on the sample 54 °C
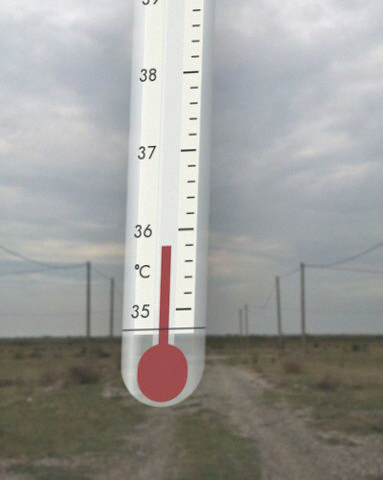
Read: 35.8 °C
